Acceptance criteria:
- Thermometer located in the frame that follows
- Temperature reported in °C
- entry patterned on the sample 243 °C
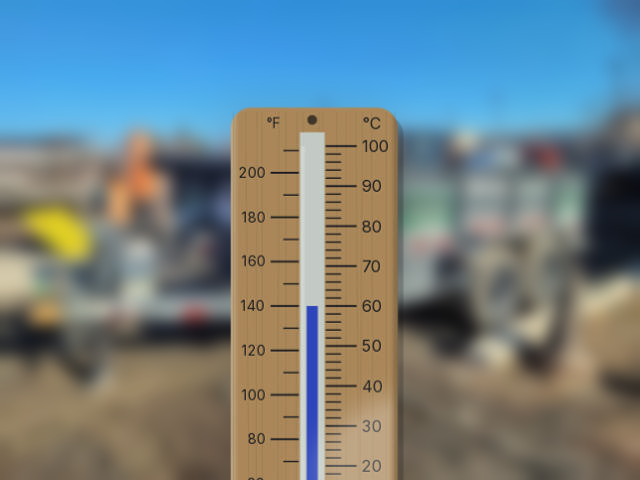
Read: 60 °C
